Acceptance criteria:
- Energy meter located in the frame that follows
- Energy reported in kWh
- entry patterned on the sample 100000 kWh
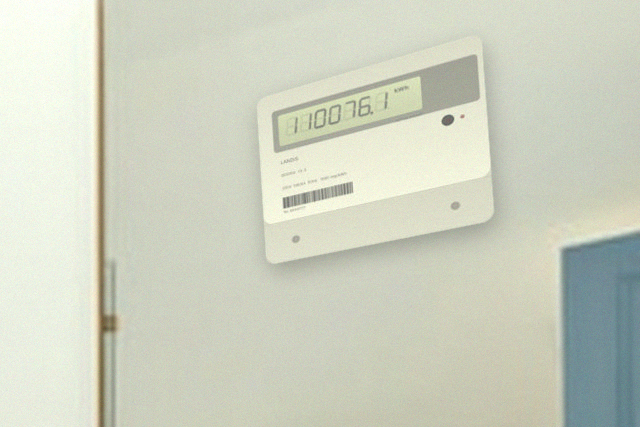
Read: 110076.1 kWh
